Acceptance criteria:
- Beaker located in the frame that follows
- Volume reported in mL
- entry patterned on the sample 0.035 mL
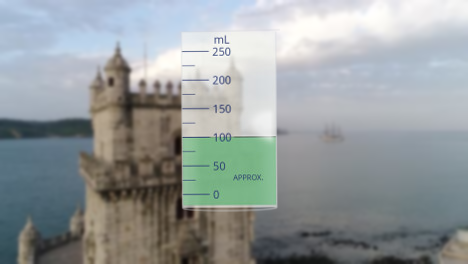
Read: 100 mL
